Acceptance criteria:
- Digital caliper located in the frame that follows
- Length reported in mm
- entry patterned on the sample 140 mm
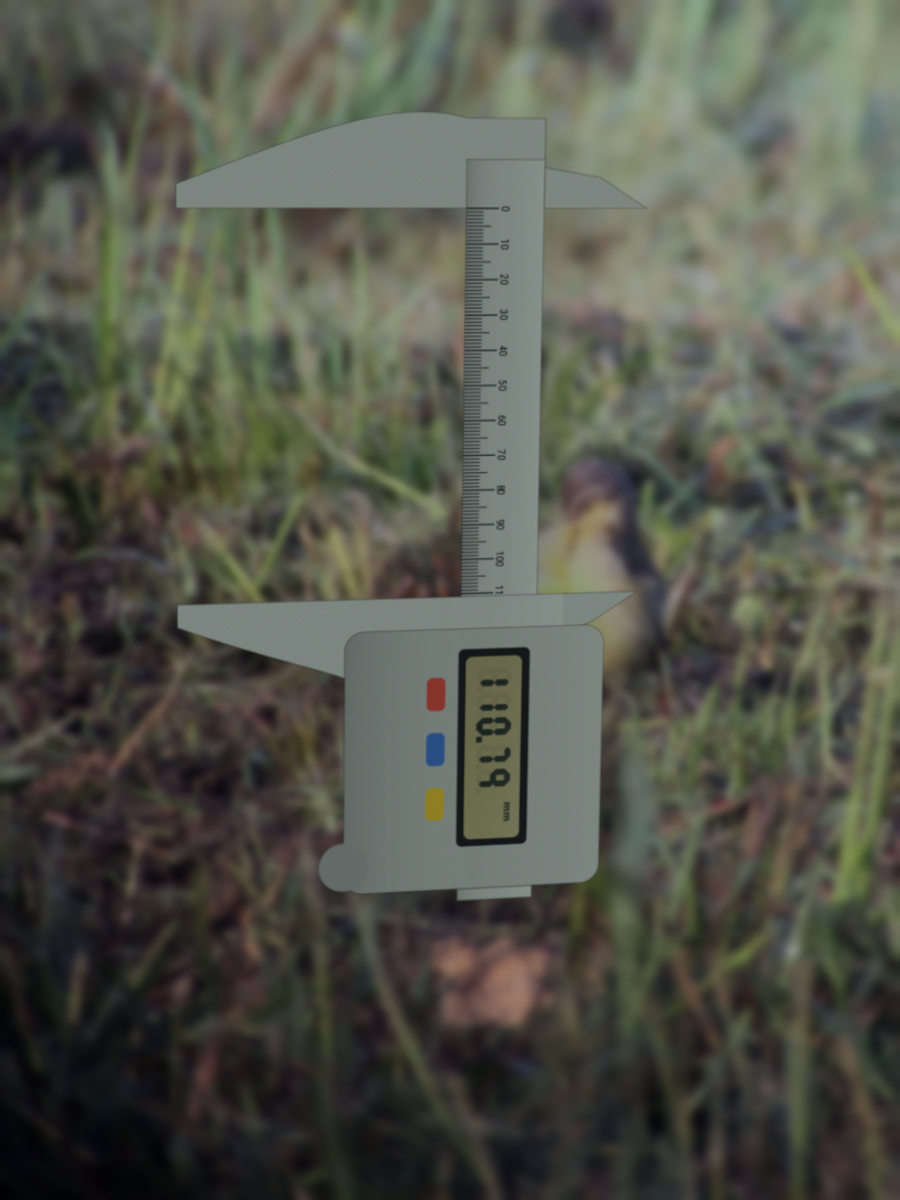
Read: 110.79 mm
